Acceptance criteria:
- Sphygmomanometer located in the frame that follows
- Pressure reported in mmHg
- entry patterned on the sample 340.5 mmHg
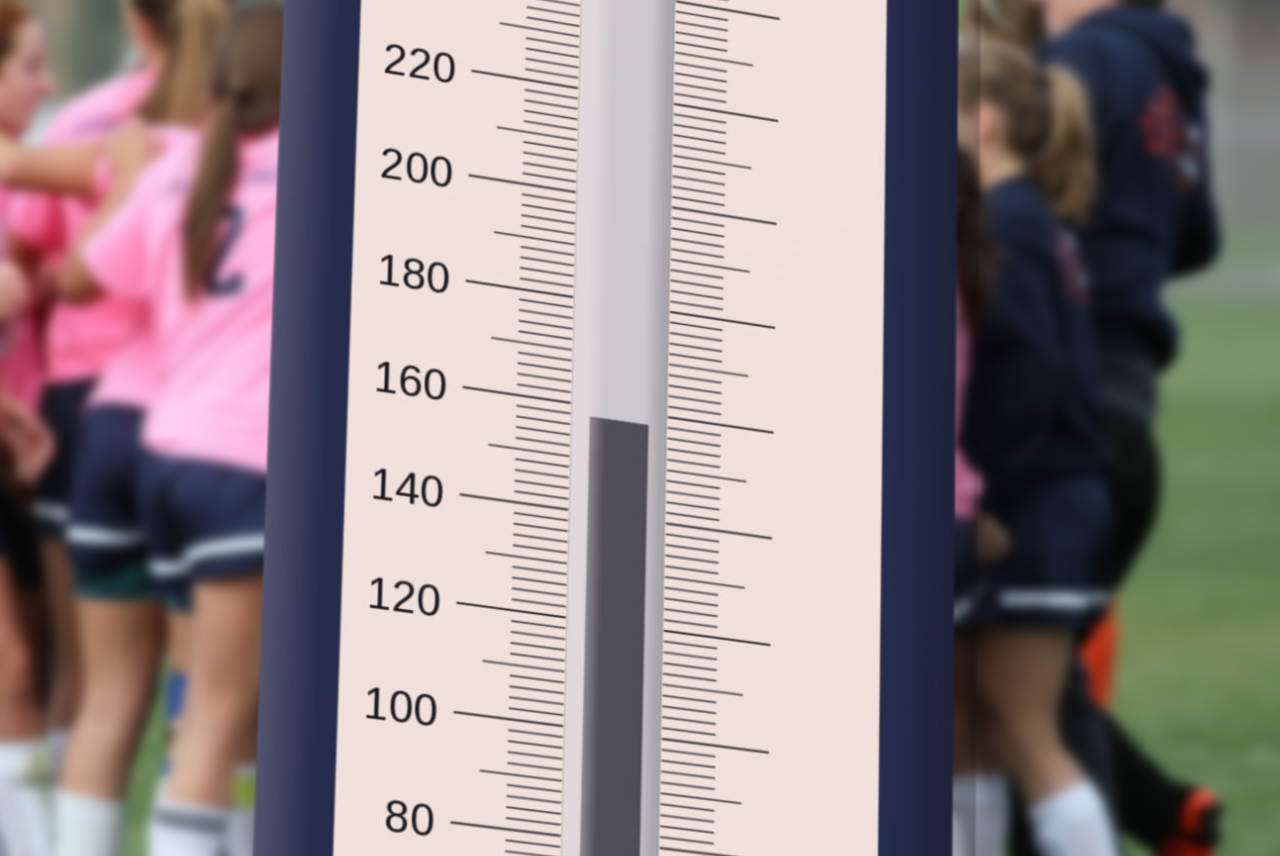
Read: 158 mmHg
